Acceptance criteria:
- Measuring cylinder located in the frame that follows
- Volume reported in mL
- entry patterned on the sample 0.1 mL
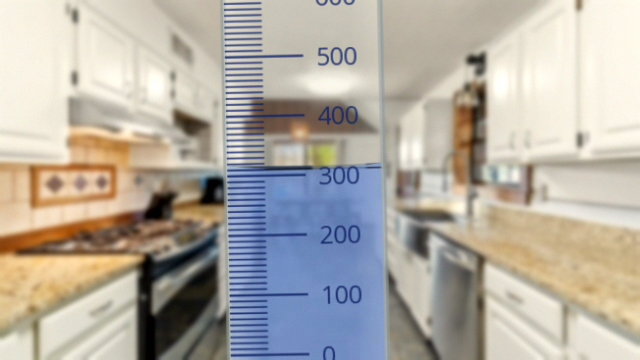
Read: 310 mL
